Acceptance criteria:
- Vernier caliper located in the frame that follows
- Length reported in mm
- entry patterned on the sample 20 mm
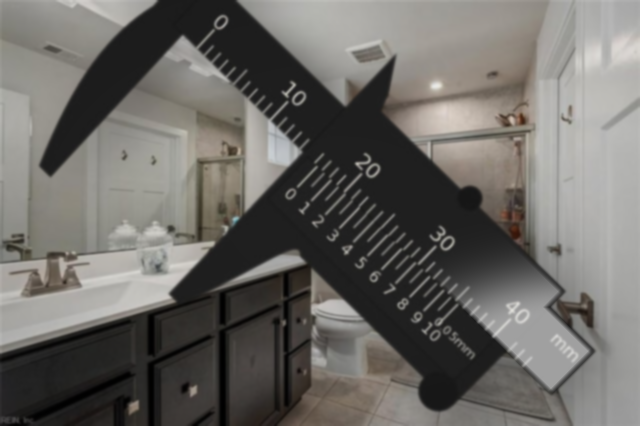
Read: 16.4 mm
